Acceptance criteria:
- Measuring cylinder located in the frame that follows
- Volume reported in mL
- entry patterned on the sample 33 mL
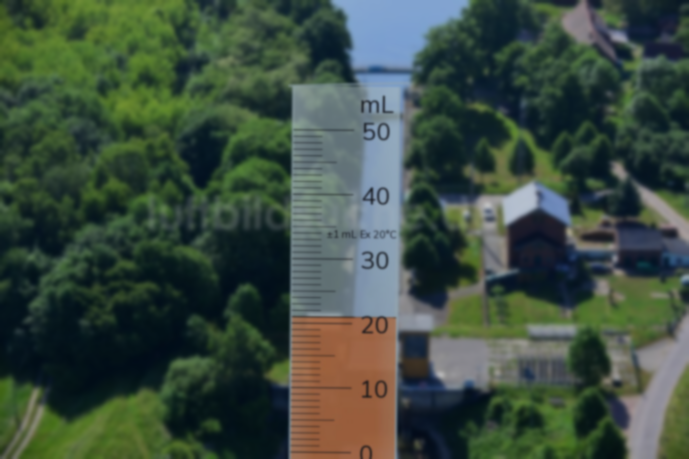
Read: 21 mL
